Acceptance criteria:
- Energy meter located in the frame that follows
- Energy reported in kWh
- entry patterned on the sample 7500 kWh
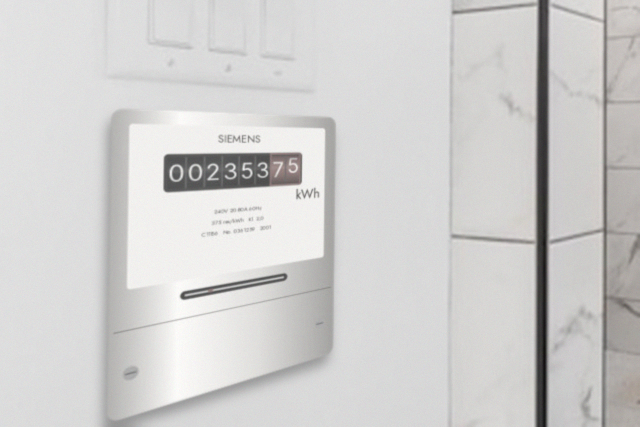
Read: 2353.75 kWh
